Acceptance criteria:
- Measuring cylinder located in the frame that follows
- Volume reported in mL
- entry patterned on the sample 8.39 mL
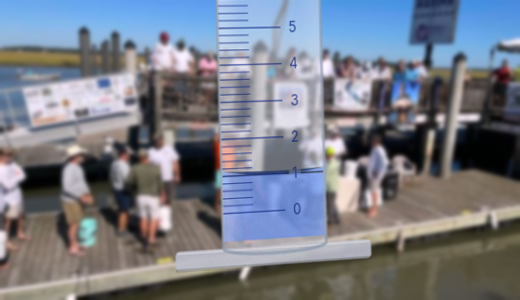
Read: 1 mL
